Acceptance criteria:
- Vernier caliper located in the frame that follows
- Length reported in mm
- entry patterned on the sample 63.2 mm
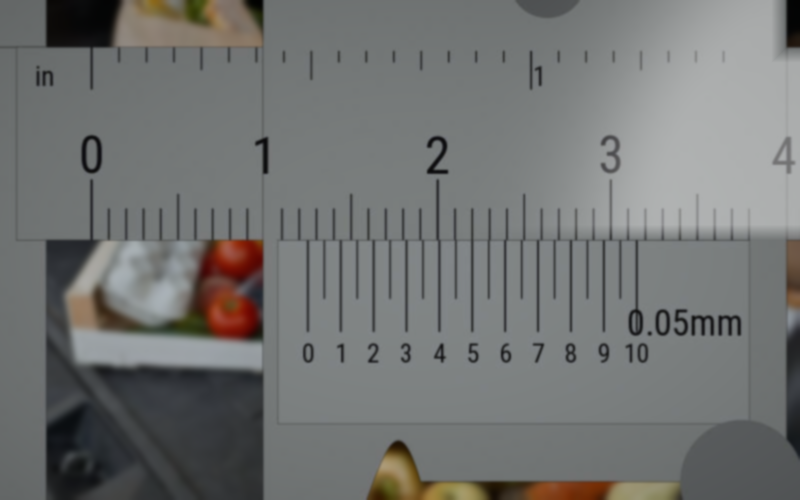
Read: 12.5 mm
